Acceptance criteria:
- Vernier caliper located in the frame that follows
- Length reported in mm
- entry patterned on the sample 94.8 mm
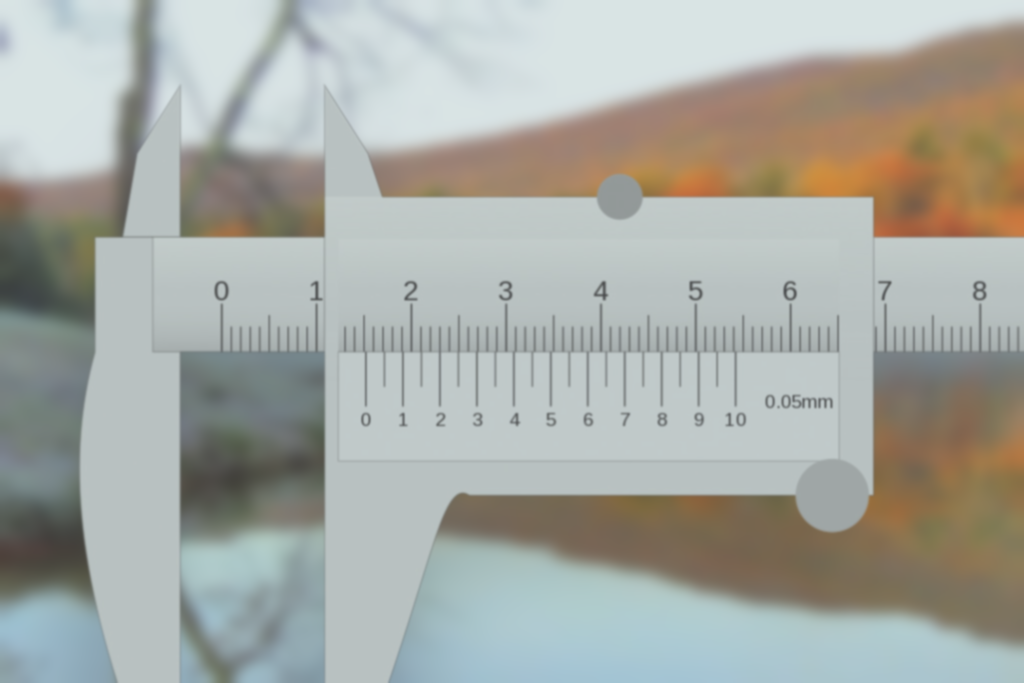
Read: 15.2 mm
